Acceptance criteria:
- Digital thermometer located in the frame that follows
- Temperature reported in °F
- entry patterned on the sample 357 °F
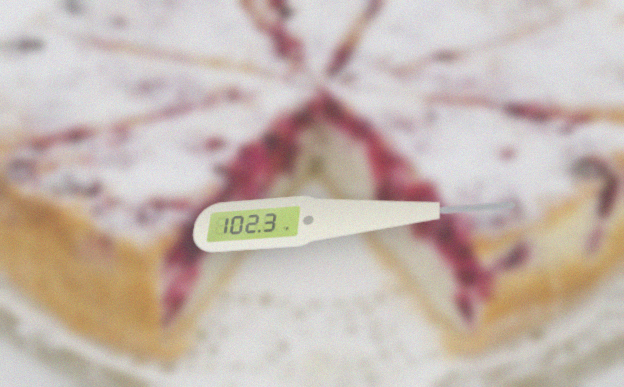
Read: 102.3 °F
